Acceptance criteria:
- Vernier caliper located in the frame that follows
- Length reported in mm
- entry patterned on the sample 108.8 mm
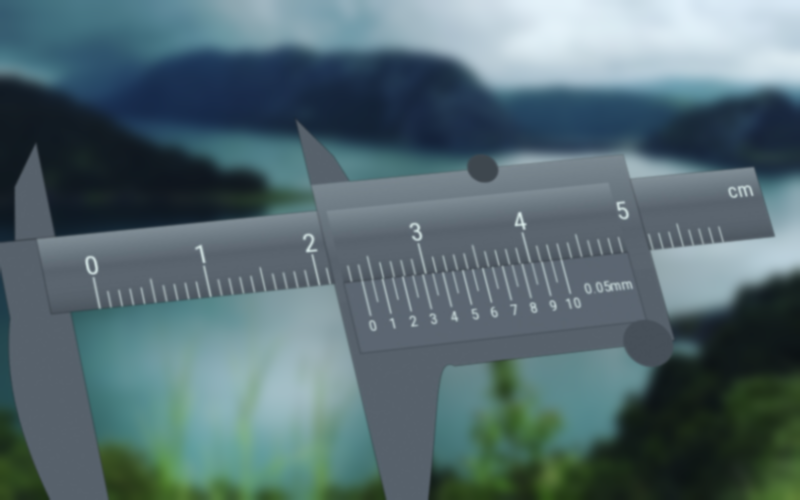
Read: 24.0 mm
